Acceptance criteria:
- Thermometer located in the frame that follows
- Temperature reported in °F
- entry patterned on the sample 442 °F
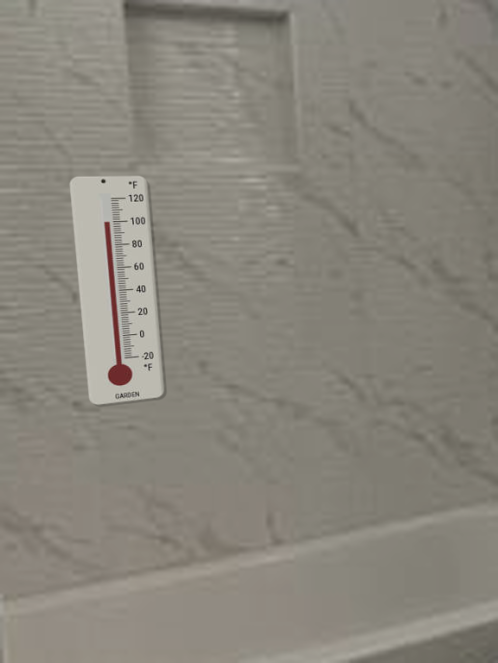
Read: 100 °F
